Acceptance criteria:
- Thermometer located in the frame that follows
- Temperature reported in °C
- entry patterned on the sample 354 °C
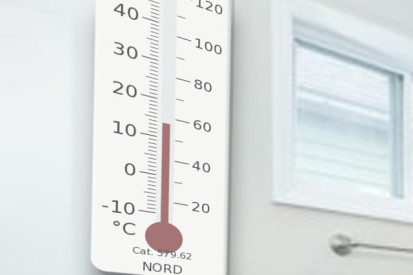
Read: 14 °C
